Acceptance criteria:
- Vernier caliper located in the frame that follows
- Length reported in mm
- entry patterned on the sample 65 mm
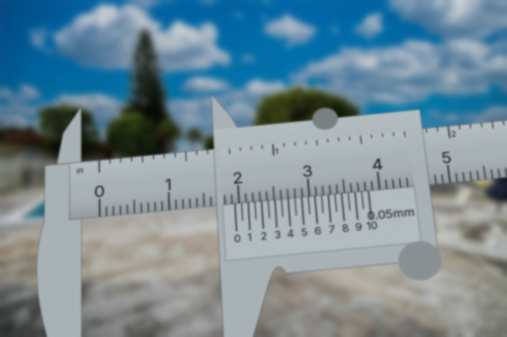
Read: 19.4 mm
